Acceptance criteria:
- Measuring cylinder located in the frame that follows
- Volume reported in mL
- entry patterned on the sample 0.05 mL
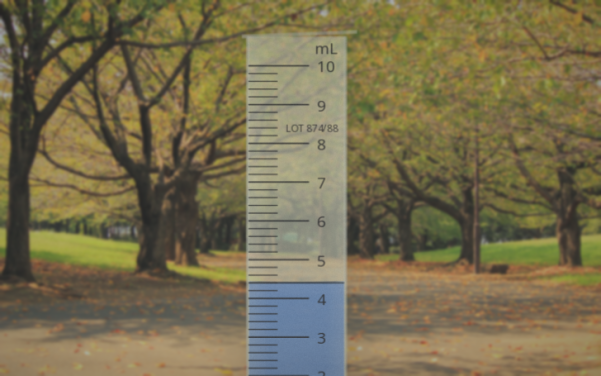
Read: 4.4 mL
